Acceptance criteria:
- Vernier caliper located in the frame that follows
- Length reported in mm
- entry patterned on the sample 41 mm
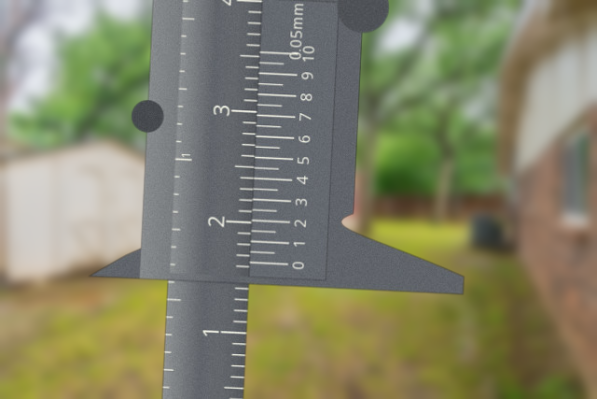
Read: 16.4 mm
